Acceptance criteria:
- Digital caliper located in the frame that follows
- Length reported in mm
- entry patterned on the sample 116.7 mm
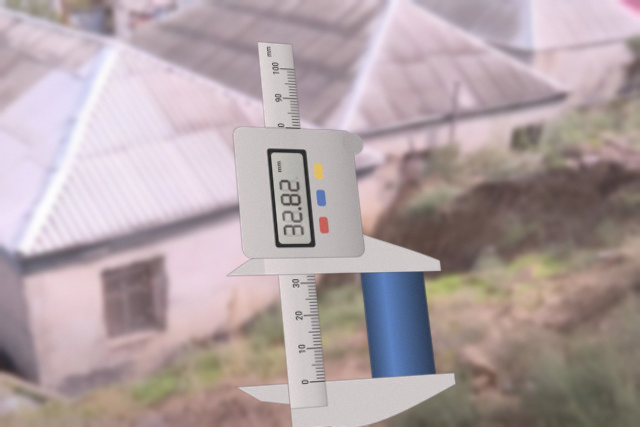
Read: 32.82 mm
